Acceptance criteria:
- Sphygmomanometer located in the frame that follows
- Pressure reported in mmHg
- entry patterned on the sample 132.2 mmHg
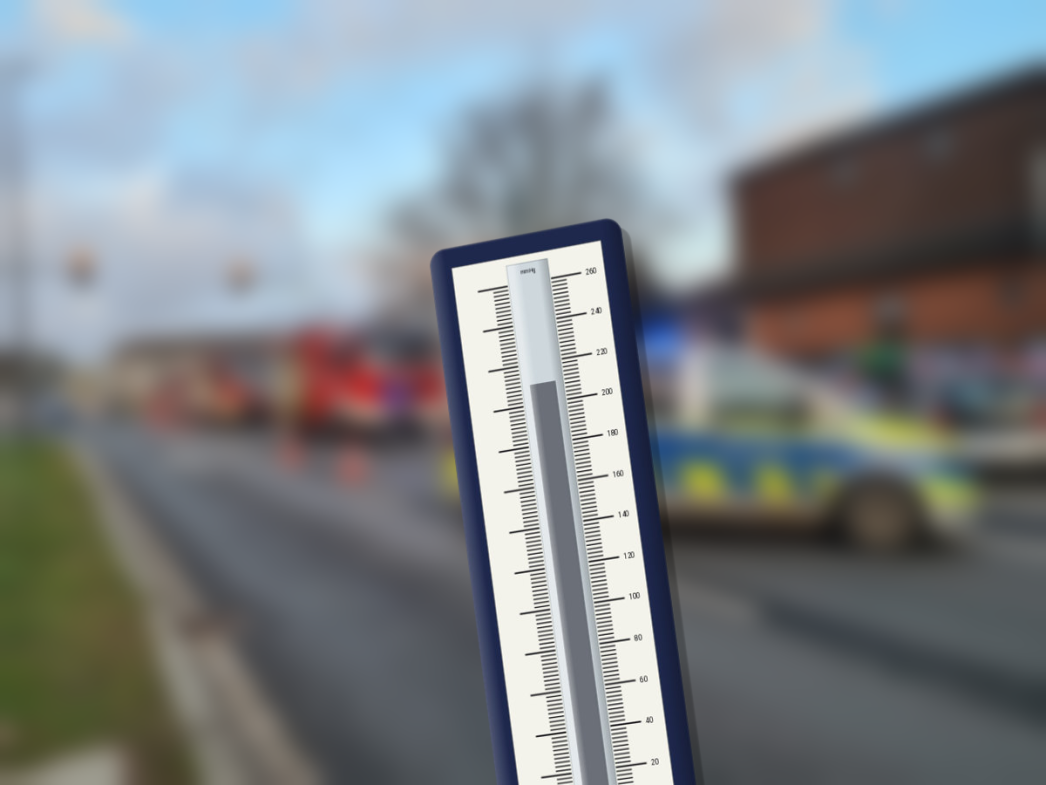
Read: 210 mmHg
